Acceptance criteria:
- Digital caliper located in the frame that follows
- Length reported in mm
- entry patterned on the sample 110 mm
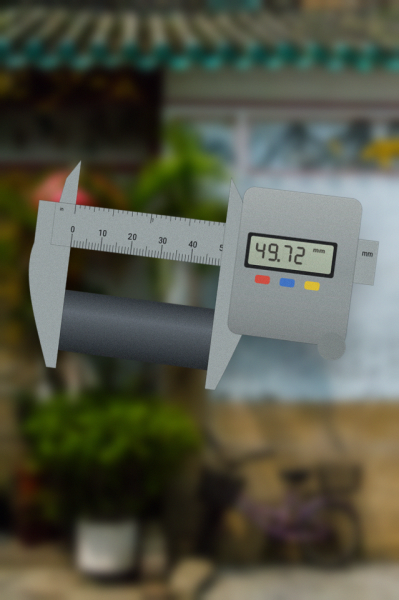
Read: 49.72 mm
